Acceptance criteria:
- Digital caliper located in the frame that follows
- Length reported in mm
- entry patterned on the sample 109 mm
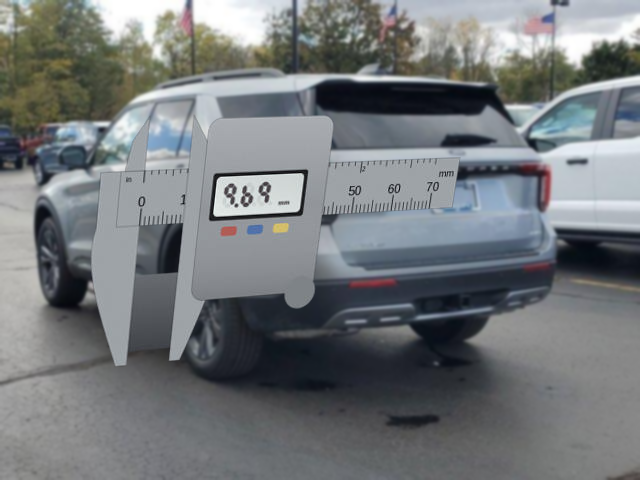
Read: 9.69 mm
